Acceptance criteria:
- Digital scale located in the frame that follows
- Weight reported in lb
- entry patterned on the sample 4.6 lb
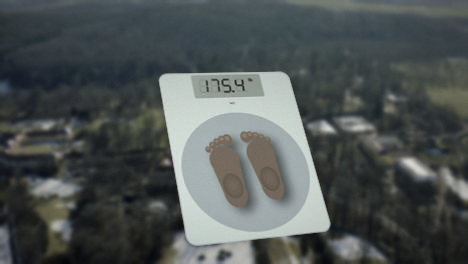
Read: 175.4 lb
